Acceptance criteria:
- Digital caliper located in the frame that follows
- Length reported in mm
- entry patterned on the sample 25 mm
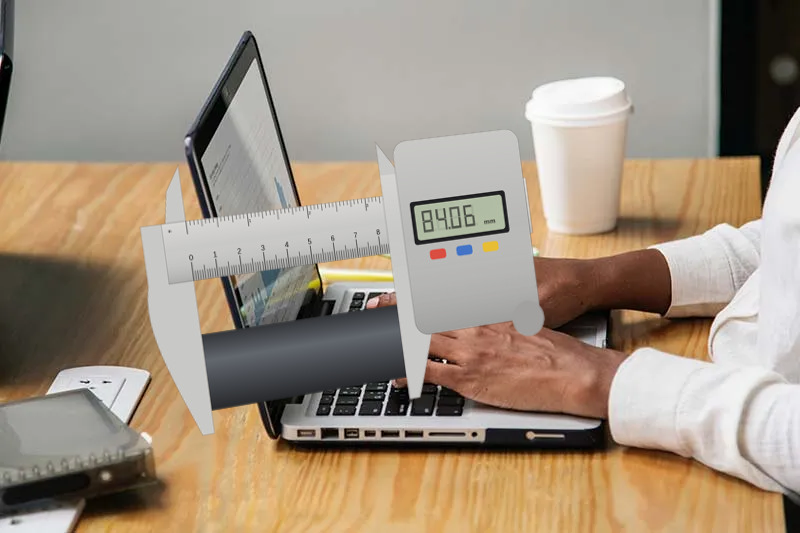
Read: 84.06 mm
